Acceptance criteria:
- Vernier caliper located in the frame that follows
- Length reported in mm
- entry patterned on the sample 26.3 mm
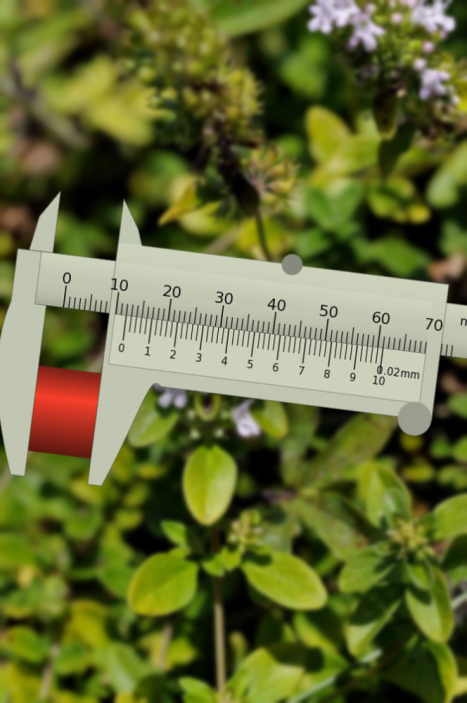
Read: 12.0 mm
